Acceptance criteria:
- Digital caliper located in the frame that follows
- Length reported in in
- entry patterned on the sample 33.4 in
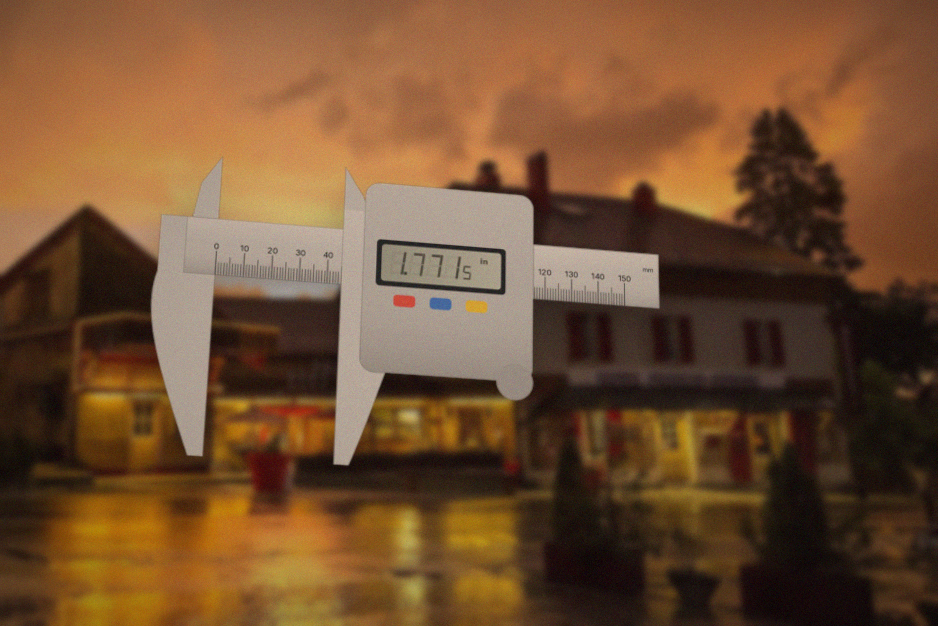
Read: 1.7715 in
